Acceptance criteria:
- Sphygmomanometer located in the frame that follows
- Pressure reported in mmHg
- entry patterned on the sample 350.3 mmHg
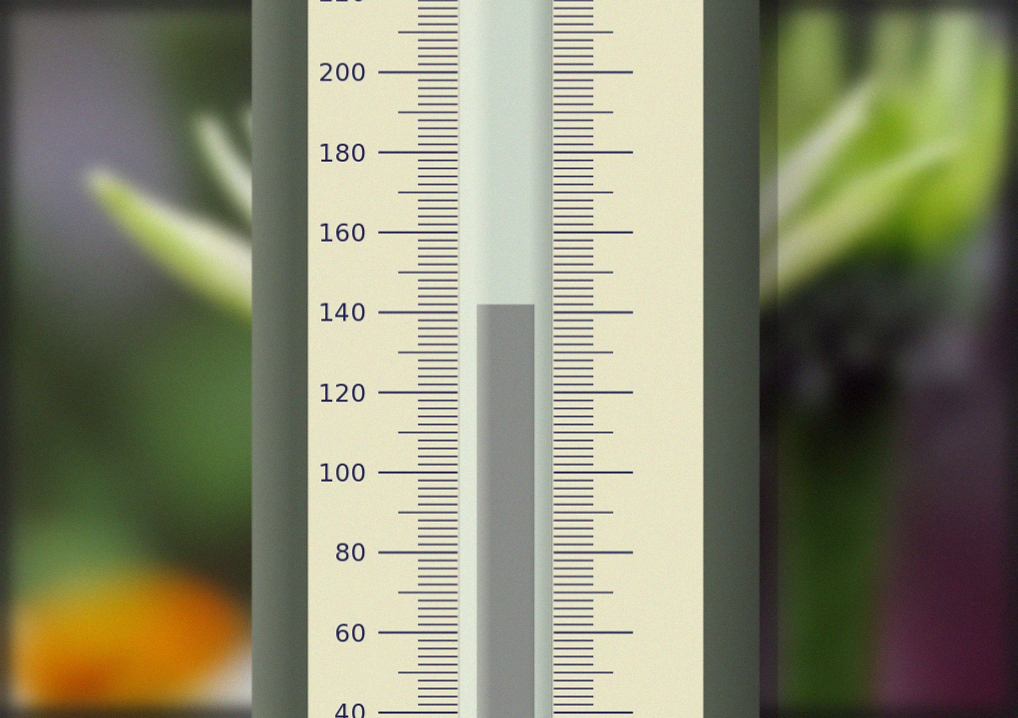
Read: 142 mmHg
